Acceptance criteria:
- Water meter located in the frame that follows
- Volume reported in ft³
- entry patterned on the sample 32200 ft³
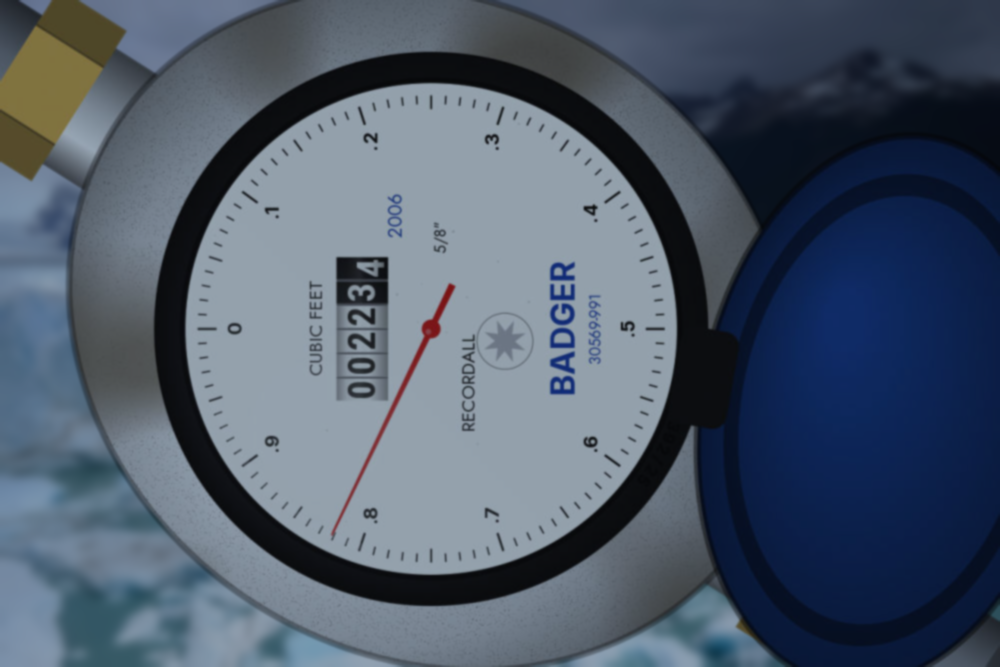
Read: 2233.82 ft³
